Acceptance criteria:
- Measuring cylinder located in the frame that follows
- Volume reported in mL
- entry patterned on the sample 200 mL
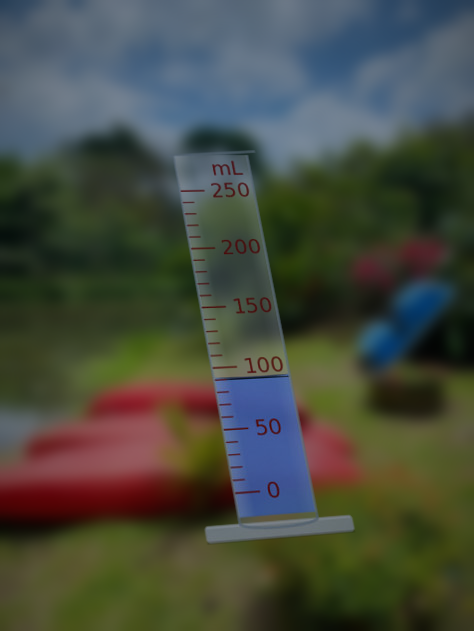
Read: 90 mL
